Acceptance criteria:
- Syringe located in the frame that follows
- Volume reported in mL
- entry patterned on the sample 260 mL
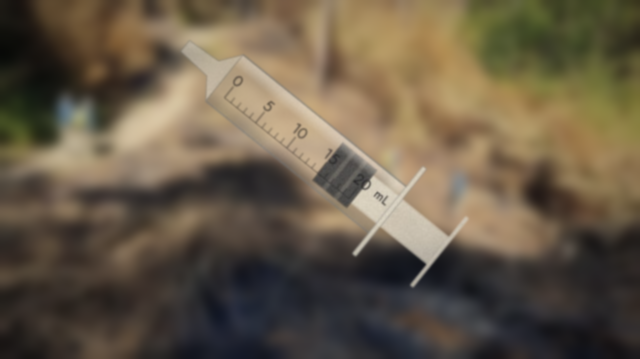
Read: 15 mL
